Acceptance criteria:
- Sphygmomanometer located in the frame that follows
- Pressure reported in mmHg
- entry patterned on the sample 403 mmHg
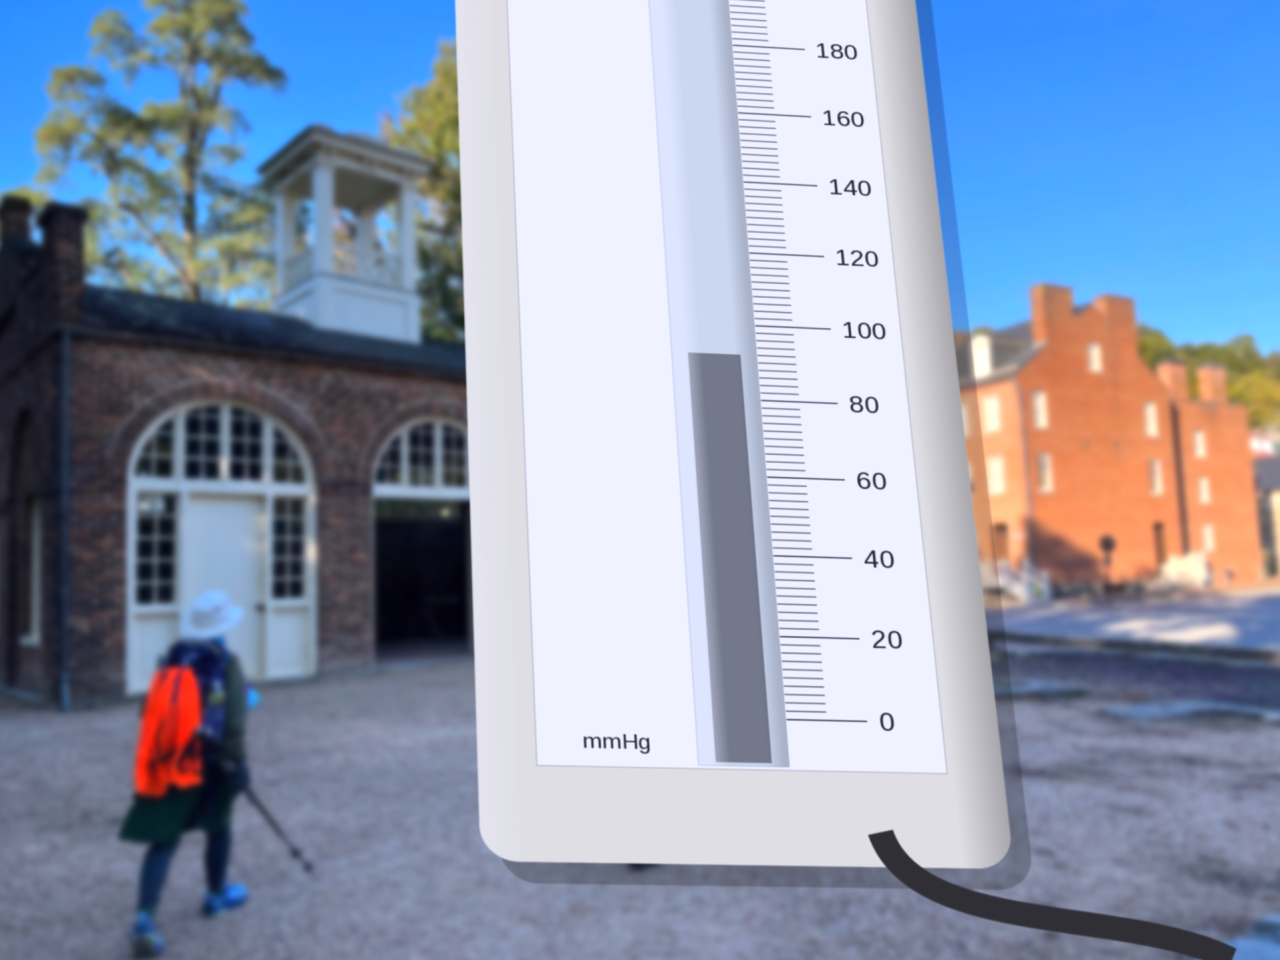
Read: 92 mmHg
